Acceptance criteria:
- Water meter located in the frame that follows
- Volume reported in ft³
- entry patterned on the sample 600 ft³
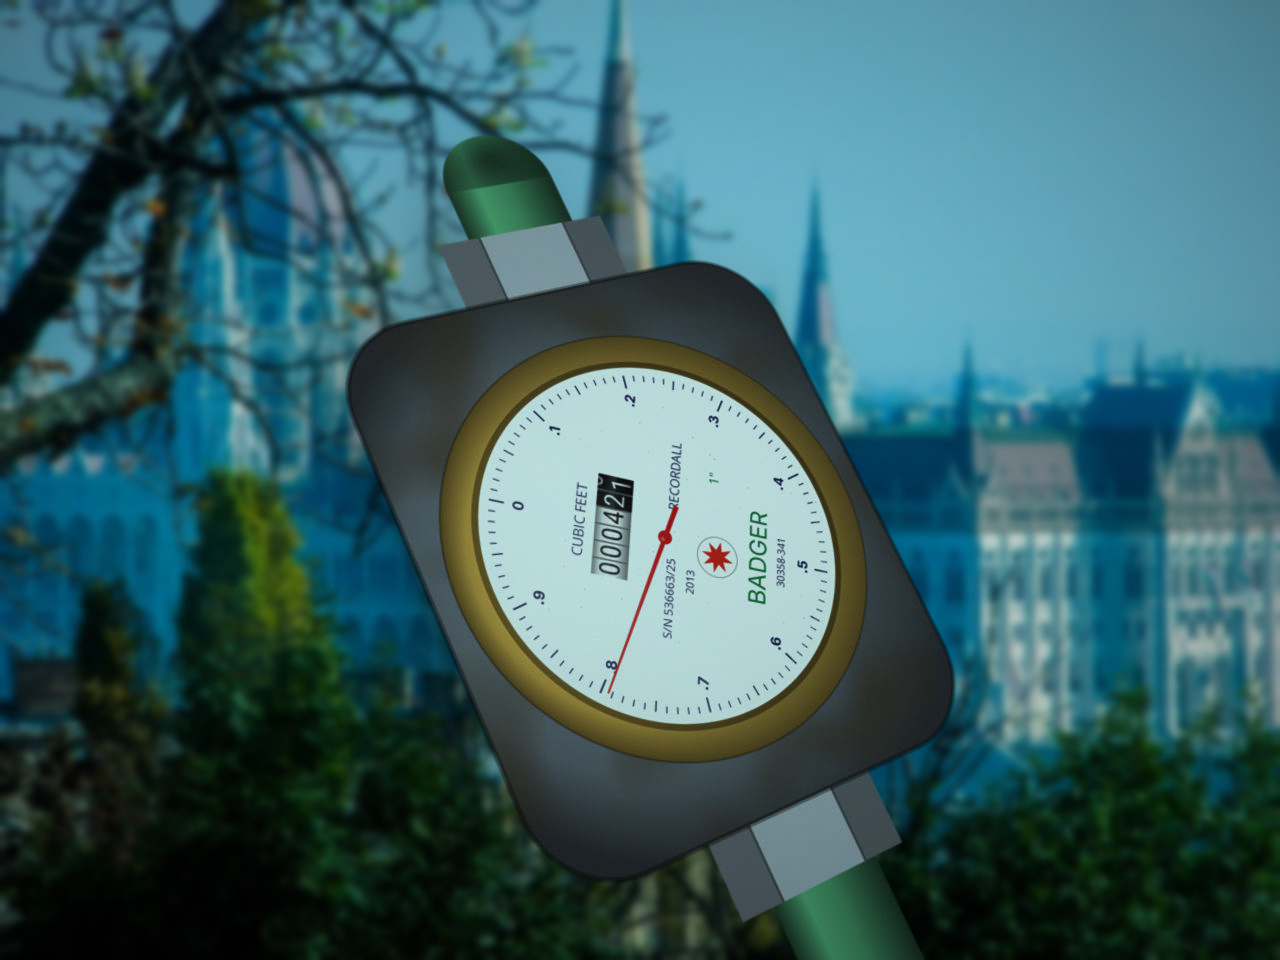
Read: 420.79 ft³
